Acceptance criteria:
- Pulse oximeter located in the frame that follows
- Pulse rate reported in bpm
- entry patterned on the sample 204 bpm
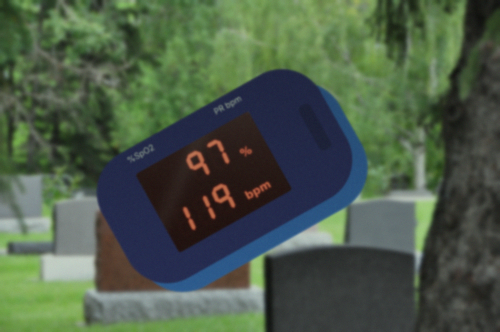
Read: 119 bpm
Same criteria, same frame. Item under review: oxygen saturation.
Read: 97 %
